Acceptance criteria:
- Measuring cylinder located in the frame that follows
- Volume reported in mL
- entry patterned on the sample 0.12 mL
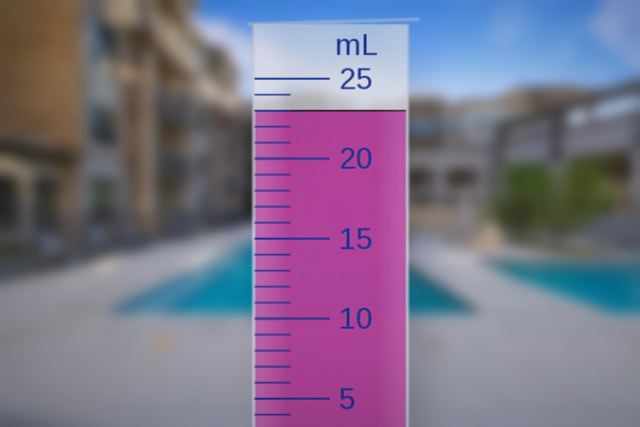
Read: 23 mL
